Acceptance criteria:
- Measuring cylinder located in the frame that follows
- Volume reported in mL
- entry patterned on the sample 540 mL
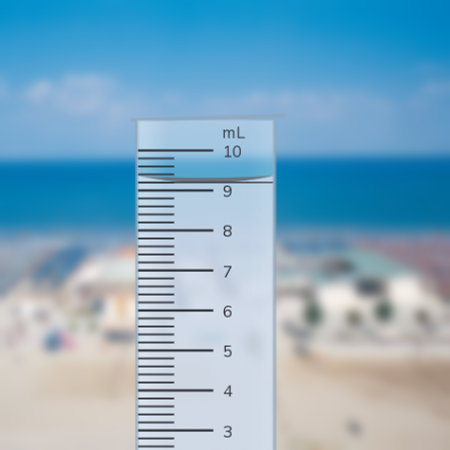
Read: 9.2 mL
